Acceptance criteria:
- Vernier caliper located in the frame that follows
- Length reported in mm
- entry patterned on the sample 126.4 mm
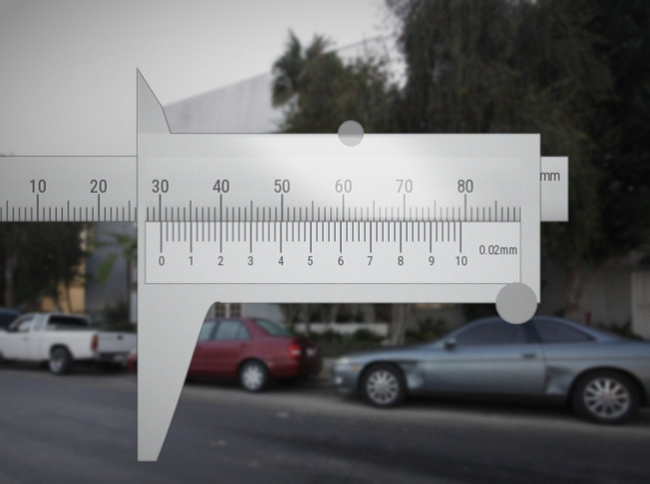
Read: 30.2 mm
